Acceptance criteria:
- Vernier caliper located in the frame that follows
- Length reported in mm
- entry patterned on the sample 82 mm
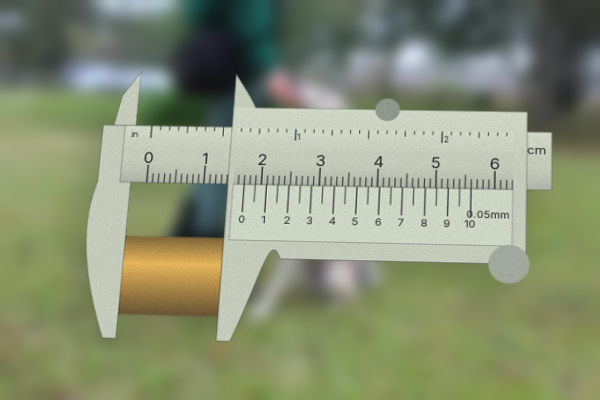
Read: 17.0 mm
